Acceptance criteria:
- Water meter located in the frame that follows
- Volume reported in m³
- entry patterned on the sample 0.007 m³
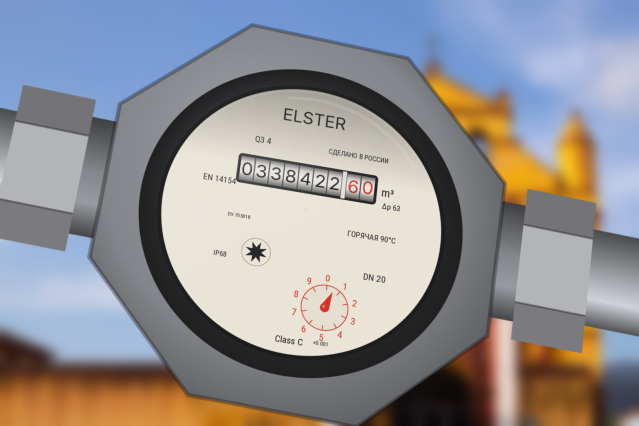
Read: 338422.600 m³
